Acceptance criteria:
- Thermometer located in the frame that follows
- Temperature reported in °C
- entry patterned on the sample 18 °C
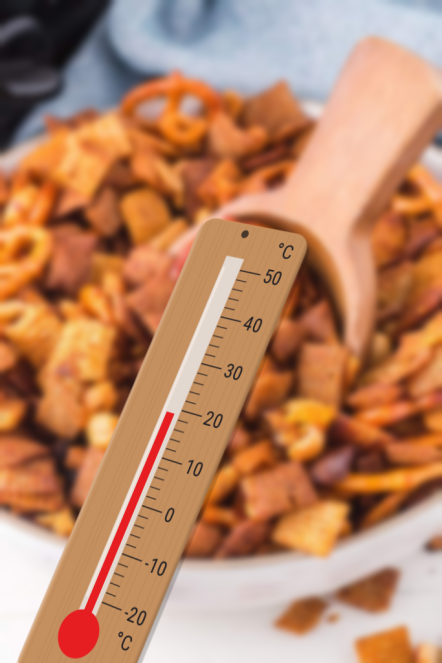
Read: 19 °C
